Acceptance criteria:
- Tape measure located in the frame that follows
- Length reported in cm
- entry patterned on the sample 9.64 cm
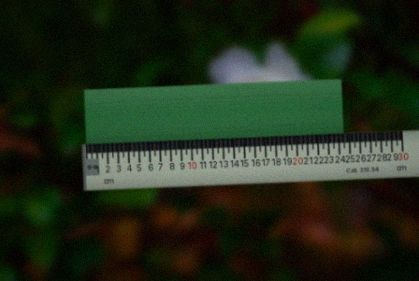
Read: 24.5 cm
